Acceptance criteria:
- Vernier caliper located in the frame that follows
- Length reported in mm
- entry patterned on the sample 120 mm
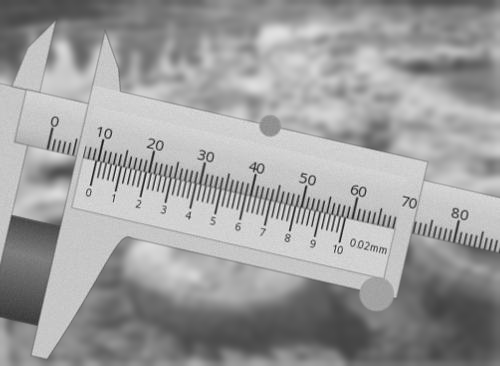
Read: 9.6 mm
